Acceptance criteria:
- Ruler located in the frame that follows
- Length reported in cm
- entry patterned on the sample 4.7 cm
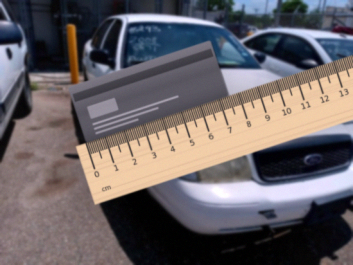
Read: 7.5 cm
